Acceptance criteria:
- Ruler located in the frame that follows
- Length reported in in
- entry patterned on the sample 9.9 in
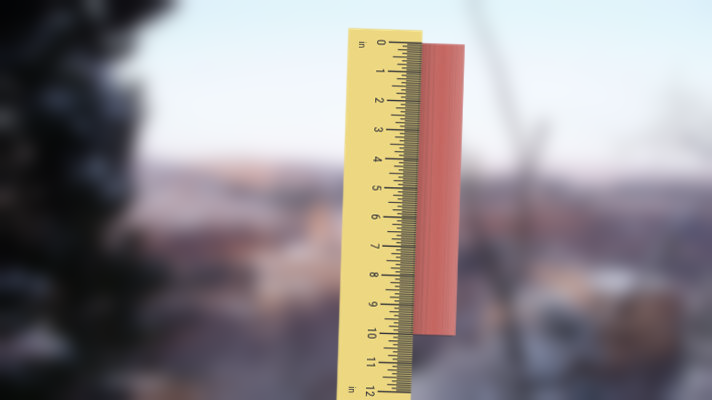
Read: 10 in
